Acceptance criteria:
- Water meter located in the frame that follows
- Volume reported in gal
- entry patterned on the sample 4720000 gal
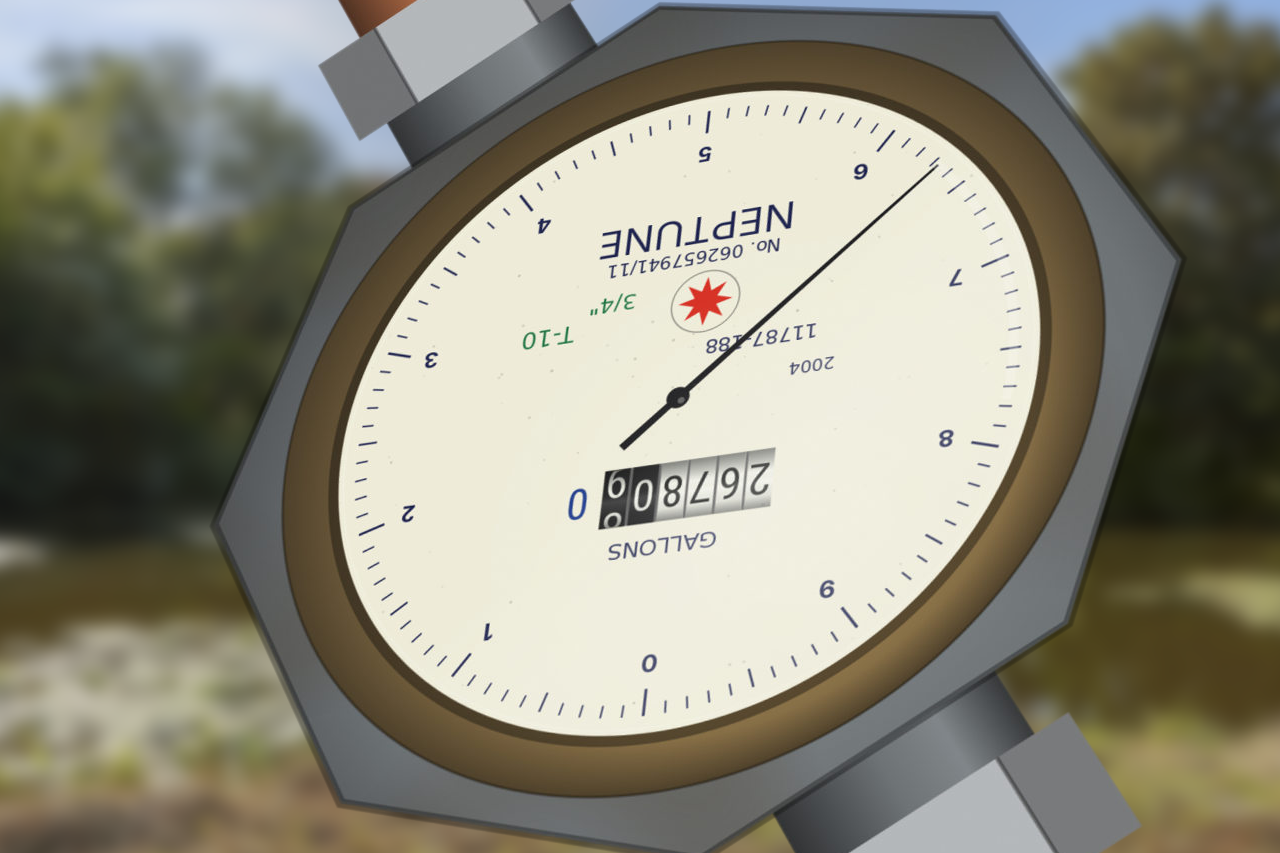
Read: 2678086.3 gal
